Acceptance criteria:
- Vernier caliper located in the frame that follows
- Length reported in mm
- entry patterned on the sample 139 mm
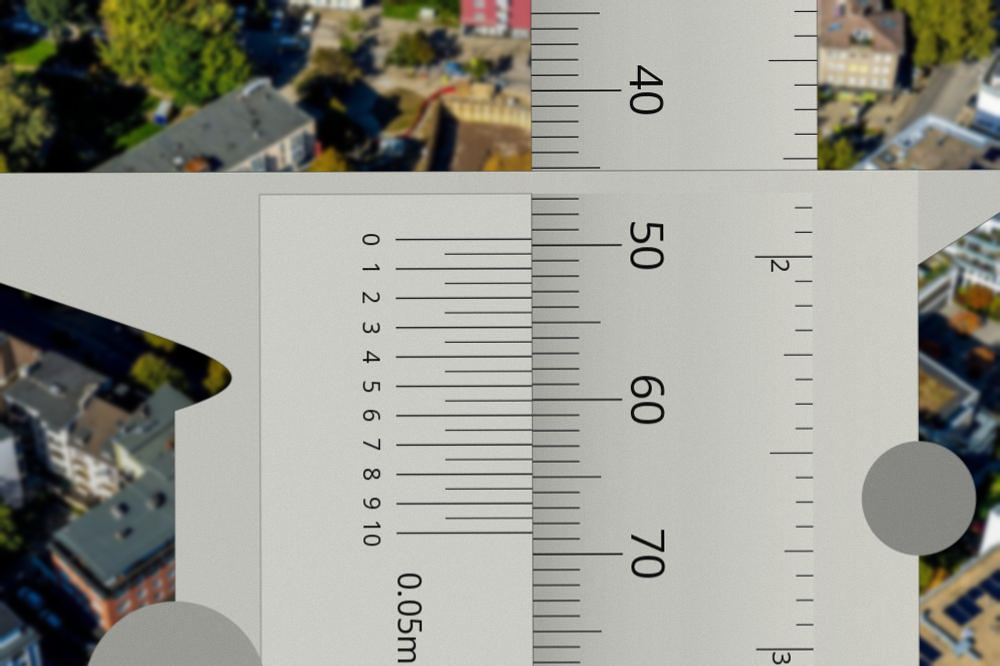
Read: 49.6 mm
